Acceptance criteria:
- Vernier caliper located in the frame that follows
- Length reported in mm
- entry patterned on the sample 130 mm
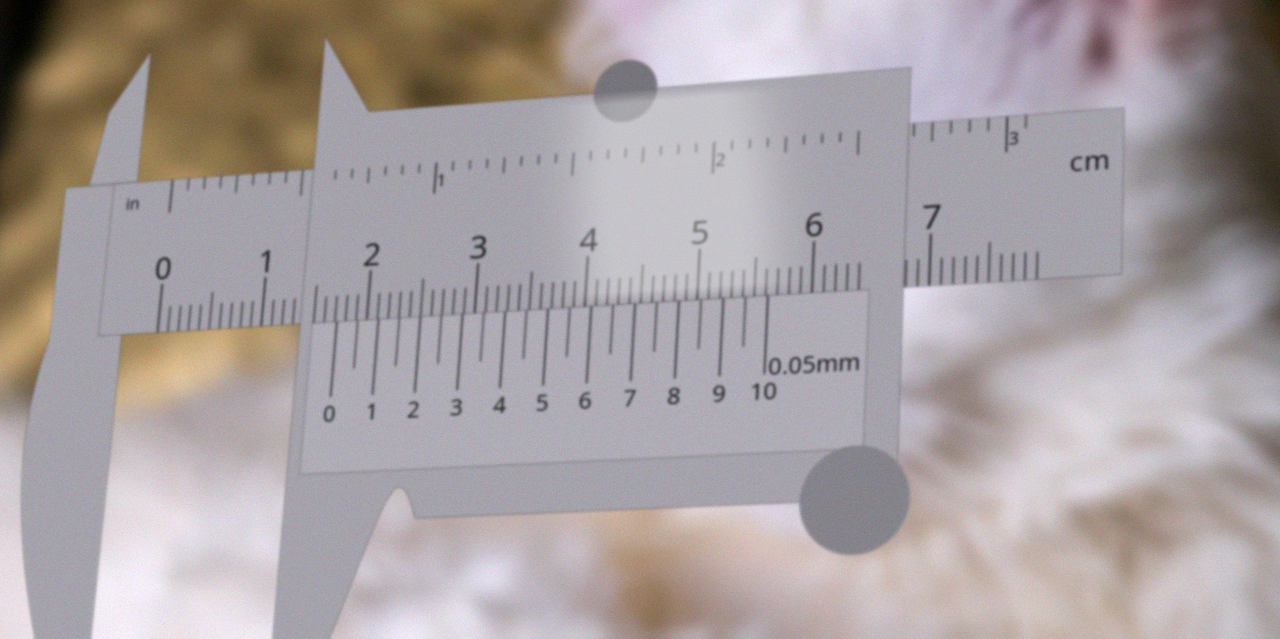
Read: 17.2 mm
